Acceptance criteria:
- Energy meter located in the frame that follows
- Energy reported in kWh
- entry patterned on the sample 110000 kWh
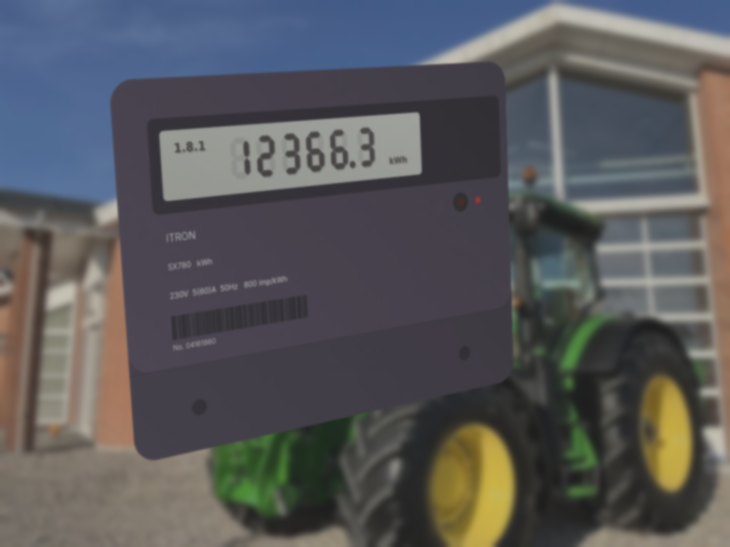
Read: 12366.3 kWh
